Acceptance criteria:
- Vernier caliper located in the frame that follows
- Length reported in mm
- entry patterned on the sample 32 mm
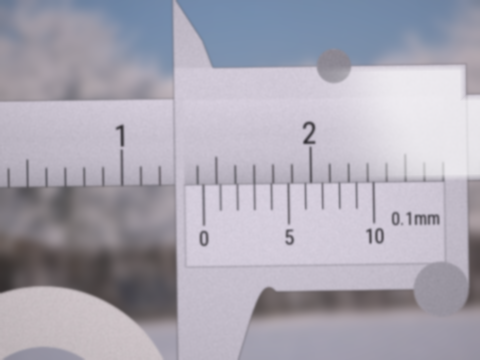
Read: 14.3 mm
